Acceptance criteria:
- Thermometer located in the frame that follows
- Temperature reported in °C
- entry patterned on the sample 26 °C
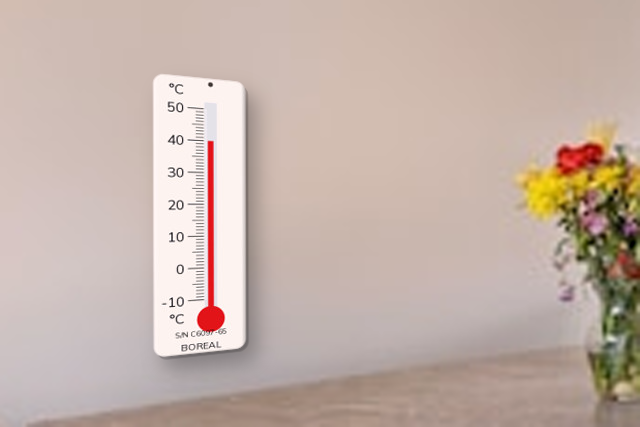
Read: 40 °C
